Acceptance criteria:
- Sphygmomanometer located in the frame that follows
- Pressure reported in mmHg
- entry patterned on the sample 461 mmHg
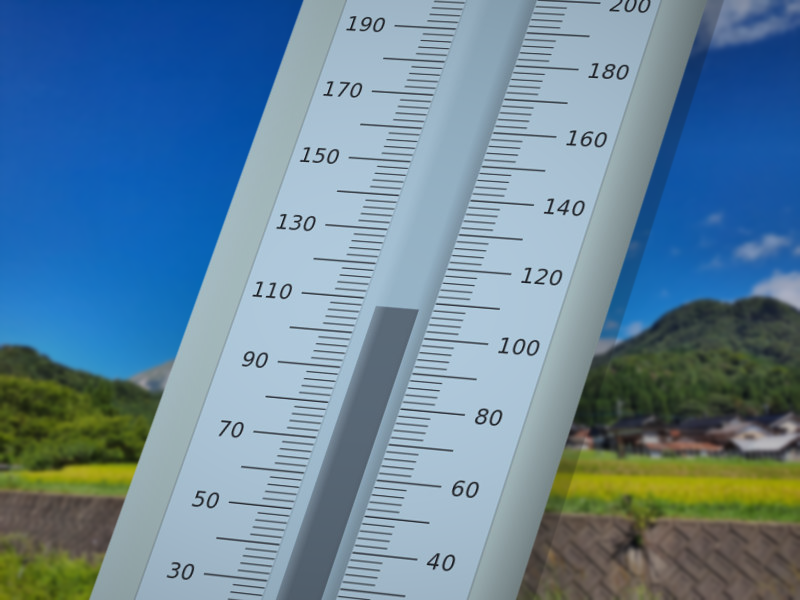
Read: 108 mmHg
